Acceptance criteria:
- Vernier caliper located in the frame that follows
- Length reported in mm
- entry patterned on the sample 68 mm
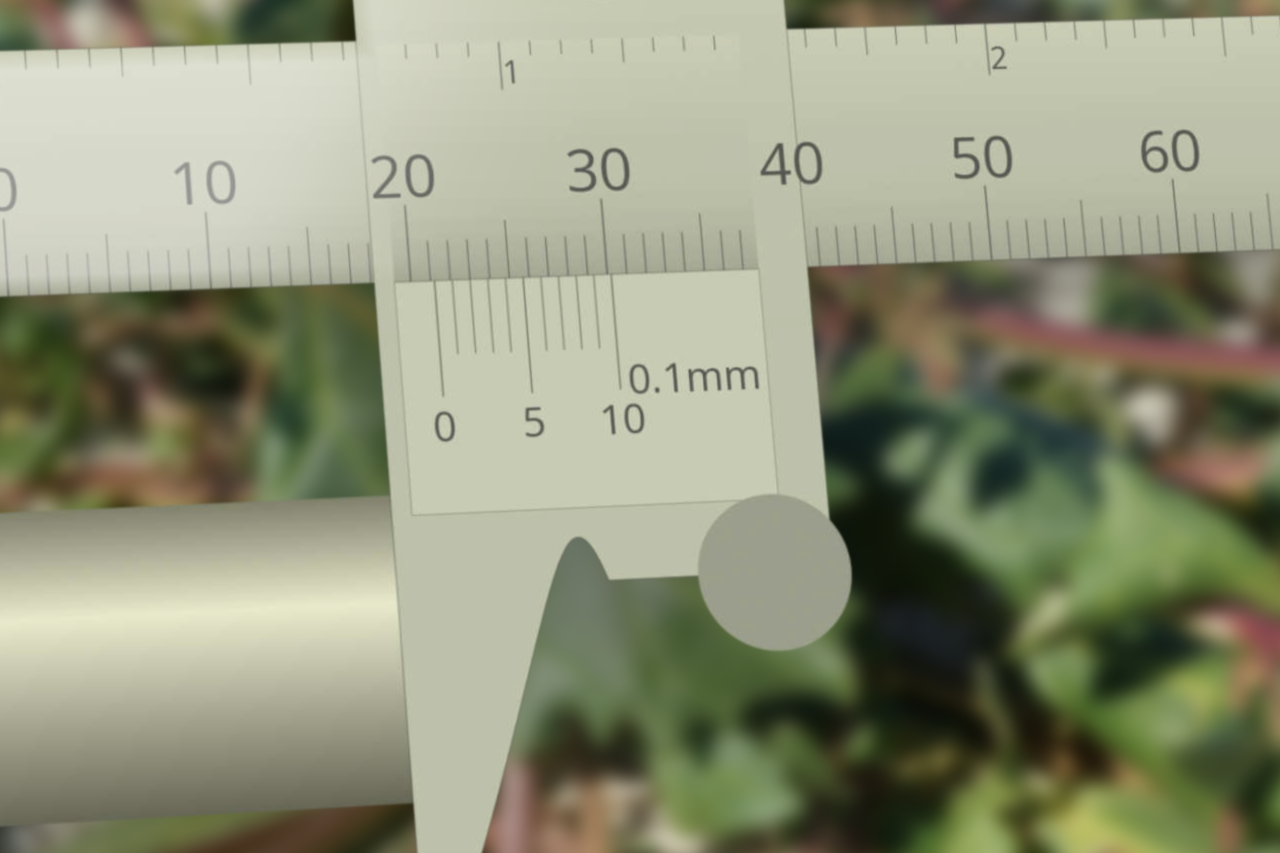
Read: 21.2 mm
